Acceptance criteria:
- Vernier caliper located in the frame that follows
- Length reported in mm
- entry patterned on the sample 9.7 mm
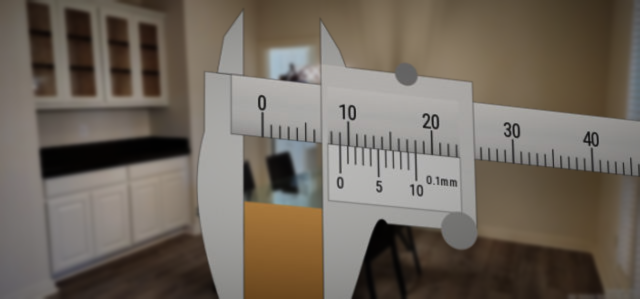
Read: 9.0 mm
